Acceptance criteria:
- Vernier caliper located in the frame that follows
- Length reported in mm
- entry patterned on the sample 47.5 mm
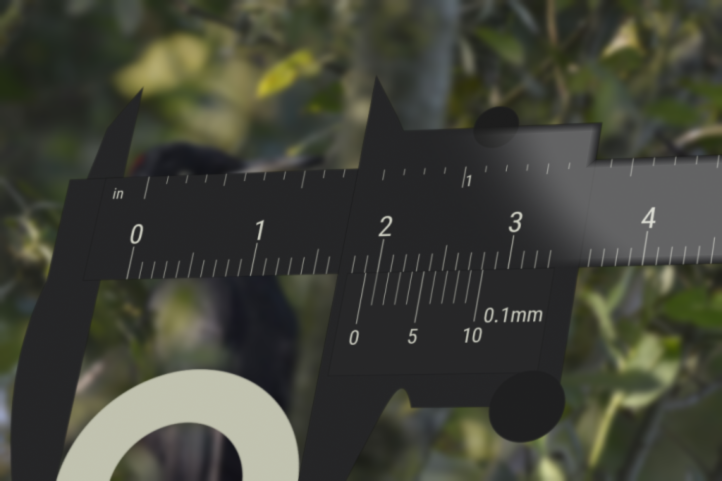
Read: 19.1 mm
